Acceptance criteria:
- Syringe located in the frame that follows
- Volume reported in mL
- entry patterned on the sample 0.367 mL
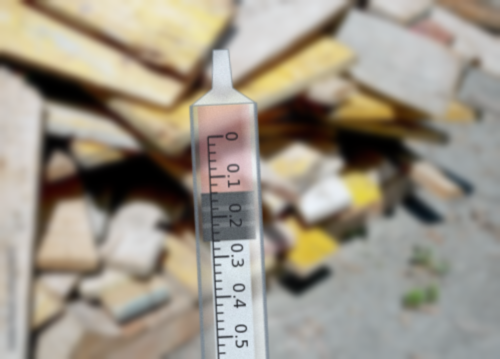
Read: 0.14 mL
